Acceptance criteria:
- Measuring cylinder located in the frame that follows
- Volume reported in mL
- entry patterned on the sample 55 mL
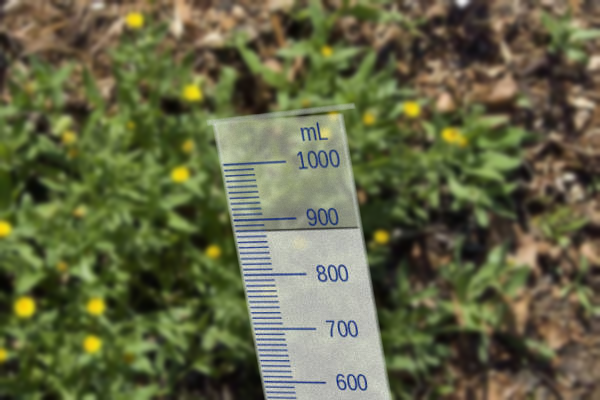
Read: 880 mL
